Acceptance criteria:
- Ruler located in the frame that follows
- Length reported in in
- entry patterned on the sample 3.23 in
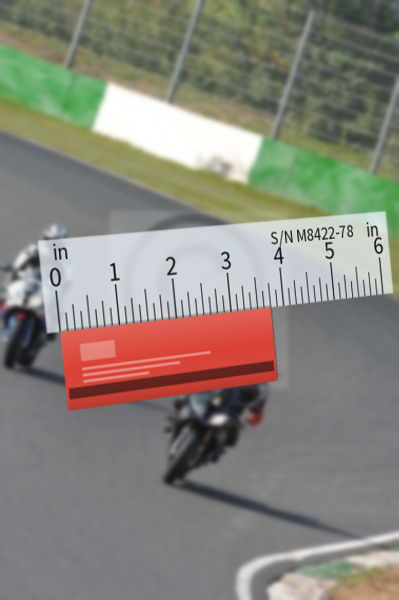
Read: 3.75 in
